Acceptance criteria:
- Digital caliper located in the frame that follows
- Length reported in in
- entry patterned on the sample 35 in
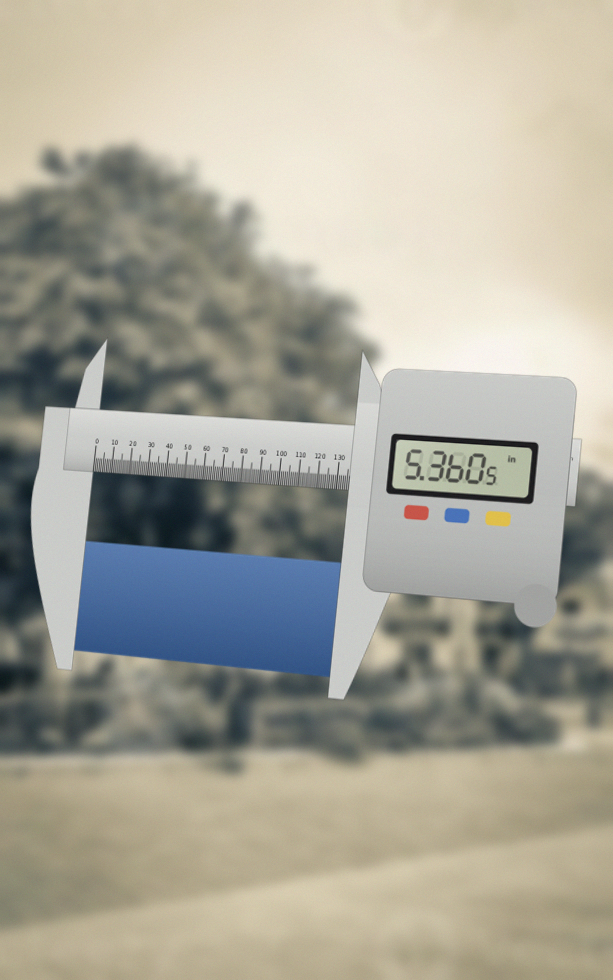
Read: 5.3605 in
